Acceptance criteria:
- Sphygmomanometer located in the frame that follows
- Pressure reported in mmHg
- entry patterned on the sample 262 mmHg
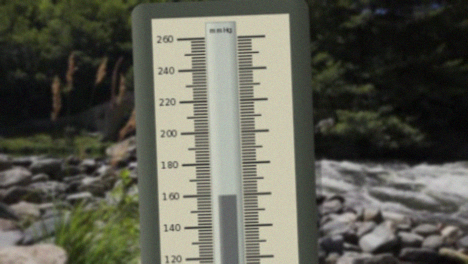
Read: 160 mmHg
